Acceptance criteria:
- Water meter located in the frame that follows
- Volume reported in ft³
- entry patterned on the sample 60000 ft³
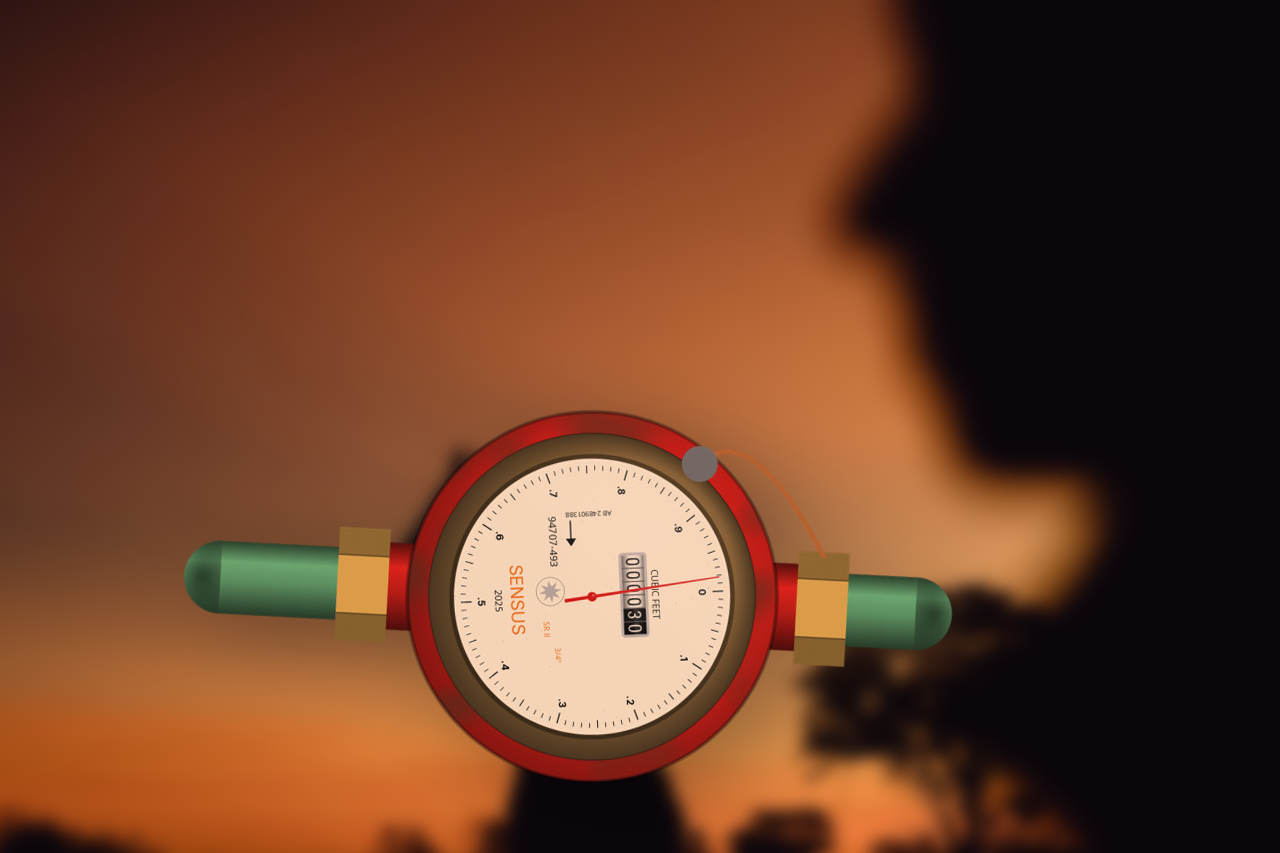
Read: 29.98 ft³
